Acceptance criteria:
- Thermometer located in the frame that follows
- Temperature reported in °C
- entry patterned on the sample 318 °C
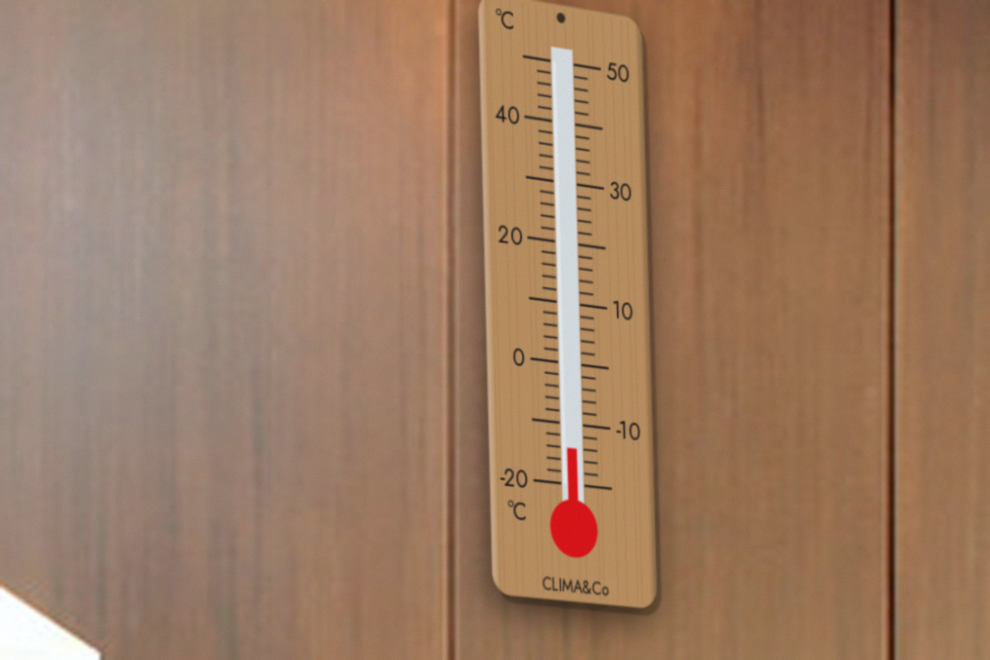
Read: -14 °C
